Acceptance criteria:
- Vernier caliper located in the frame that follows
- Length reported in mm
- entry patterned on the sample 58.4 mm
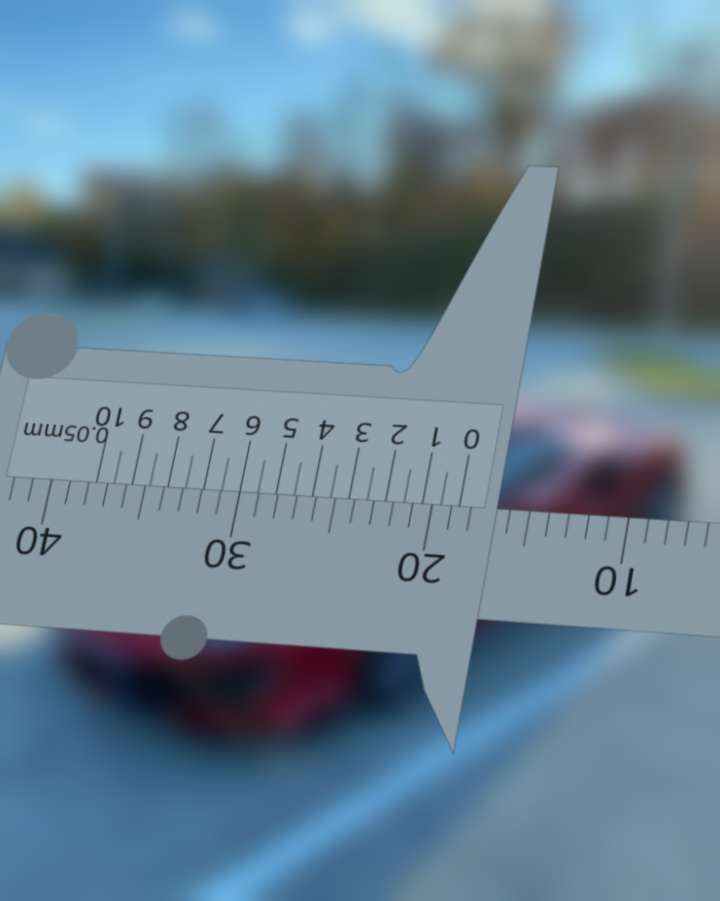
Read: 18.6 mm
